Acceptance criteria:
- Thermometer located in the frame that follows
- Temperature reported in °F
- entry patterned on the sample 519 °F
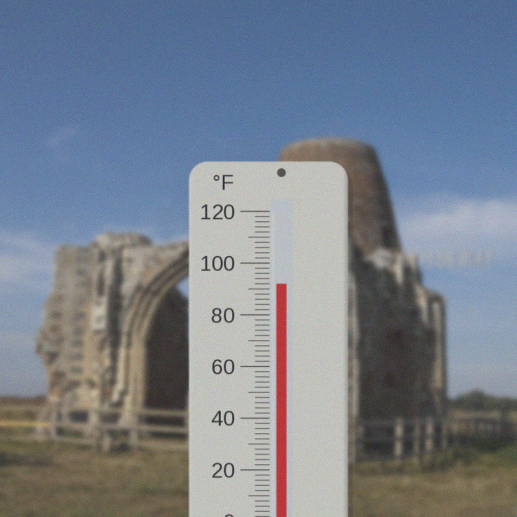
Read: 92 °F
